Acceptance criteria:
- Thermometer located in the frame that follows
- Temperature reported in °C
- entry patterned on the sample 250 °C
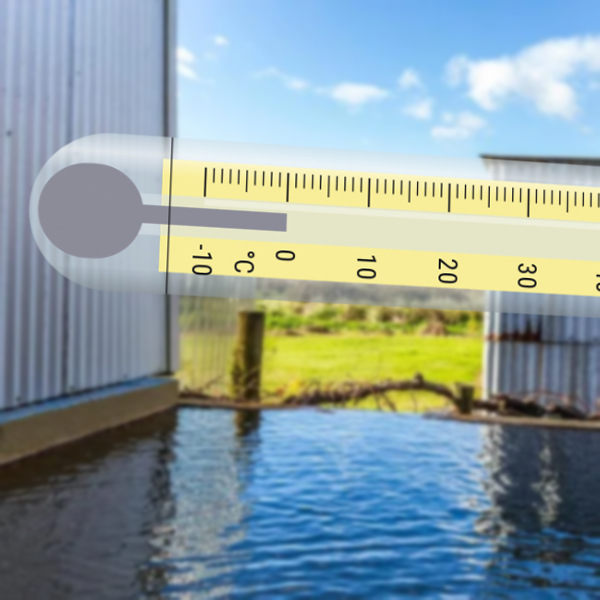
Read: 0 °C
